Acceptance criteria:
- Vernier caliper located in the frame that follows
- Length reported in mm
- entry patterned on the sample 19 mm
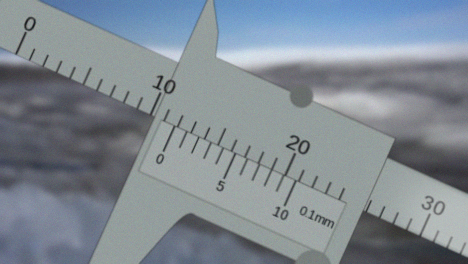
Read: 11.8 mm
